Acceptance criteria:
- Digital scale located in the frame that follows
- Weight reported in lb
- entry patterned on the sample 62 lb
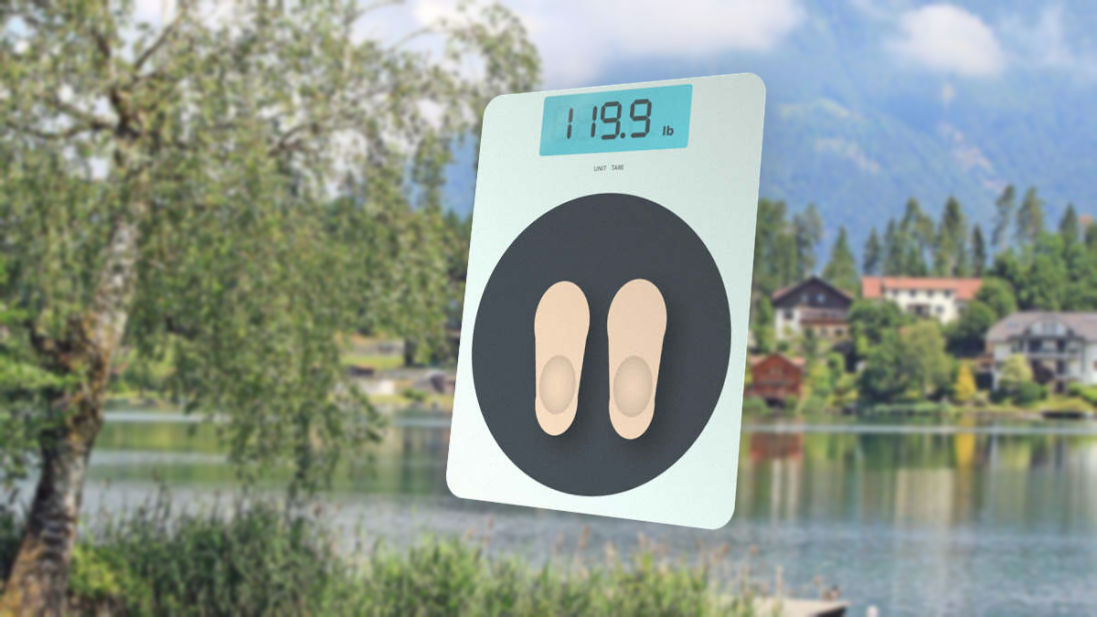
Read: 119.9 lb
